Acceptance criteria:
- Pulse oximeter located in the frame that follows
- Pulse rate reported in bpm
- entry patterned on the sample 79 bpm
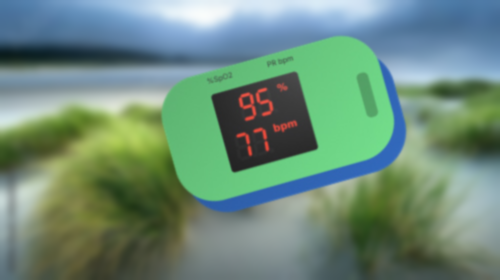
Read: 77 bpm
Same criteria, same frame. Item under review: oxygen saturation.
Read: 95 %
